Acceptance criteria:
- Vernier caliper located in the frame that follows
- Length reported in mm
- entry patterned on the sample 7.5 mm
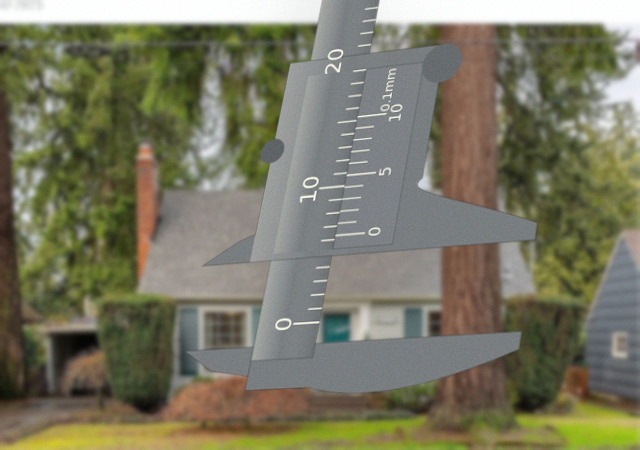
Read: 6.3 mm
